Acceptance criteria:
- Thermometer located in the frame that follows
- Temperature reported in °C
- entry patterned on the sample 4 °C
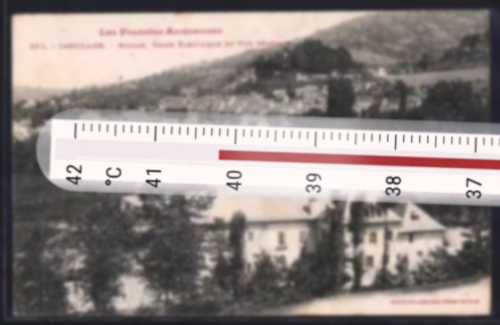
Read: 40.2 °C
